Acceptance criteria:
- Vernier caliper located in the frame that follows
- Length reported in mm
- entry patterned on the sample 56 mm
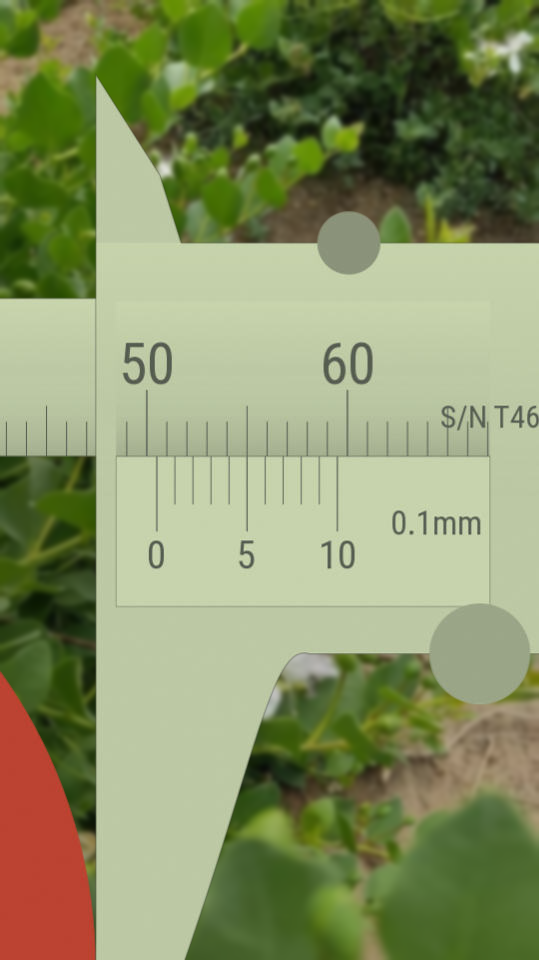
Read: 50.5 mm
